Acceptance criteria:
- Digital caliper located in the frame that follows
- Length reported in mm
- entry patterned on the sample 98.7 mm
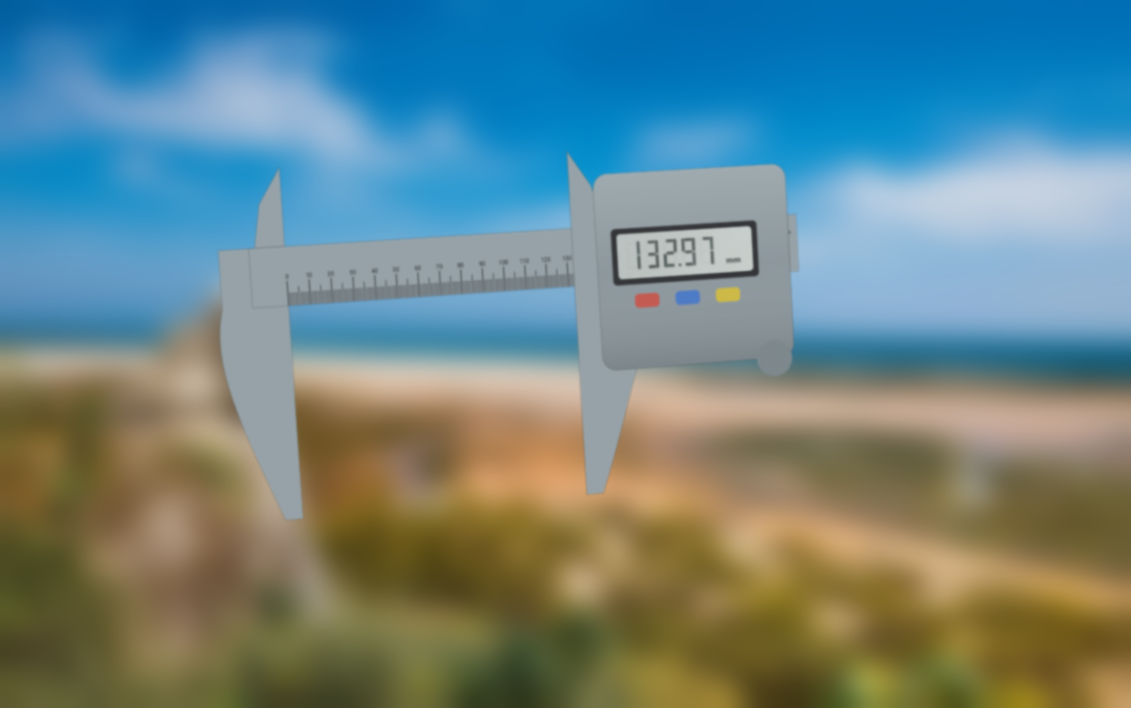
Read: 132.97 mm
